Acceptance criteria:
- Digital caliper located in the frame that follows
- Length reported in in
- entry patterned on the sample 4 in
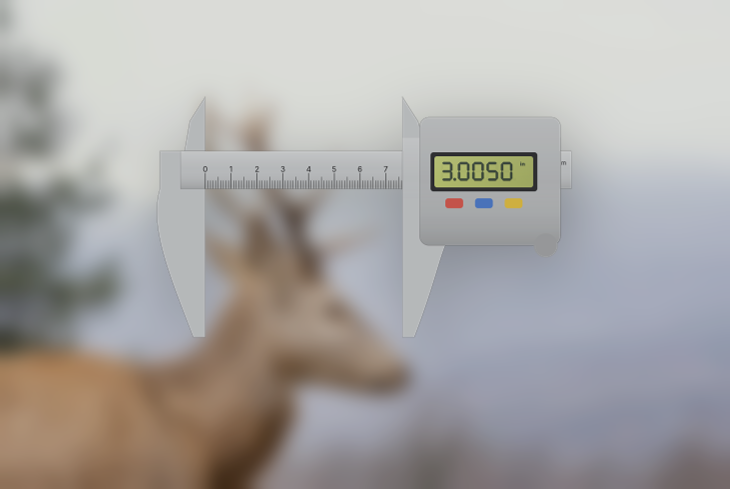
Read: 3.0050 in
